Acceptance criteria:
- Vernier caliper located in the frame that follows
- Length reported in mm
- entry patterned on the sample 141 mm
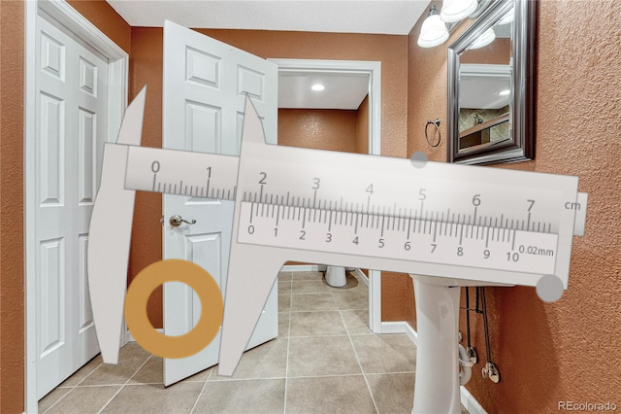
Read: 18.6 mm
